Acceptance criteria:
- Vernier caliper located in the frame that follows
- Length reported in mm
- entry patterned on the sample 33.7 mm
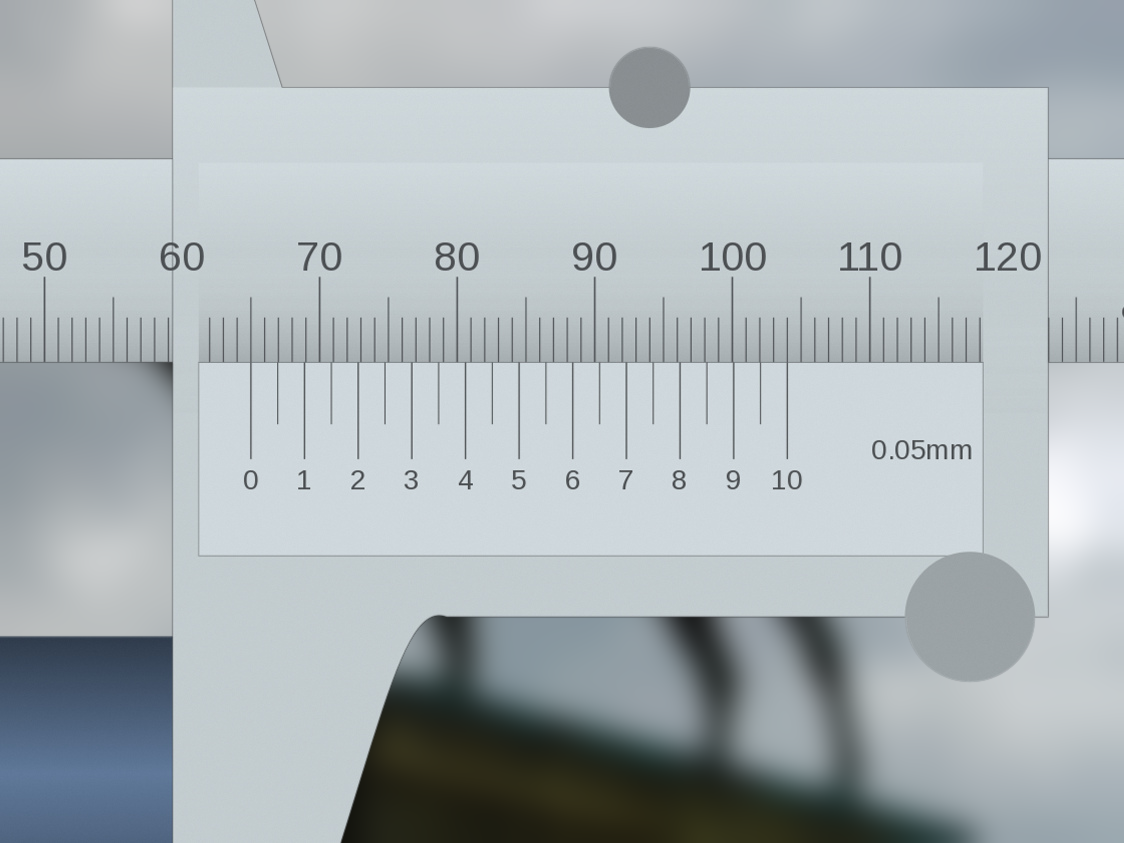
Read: 65.0 mm
